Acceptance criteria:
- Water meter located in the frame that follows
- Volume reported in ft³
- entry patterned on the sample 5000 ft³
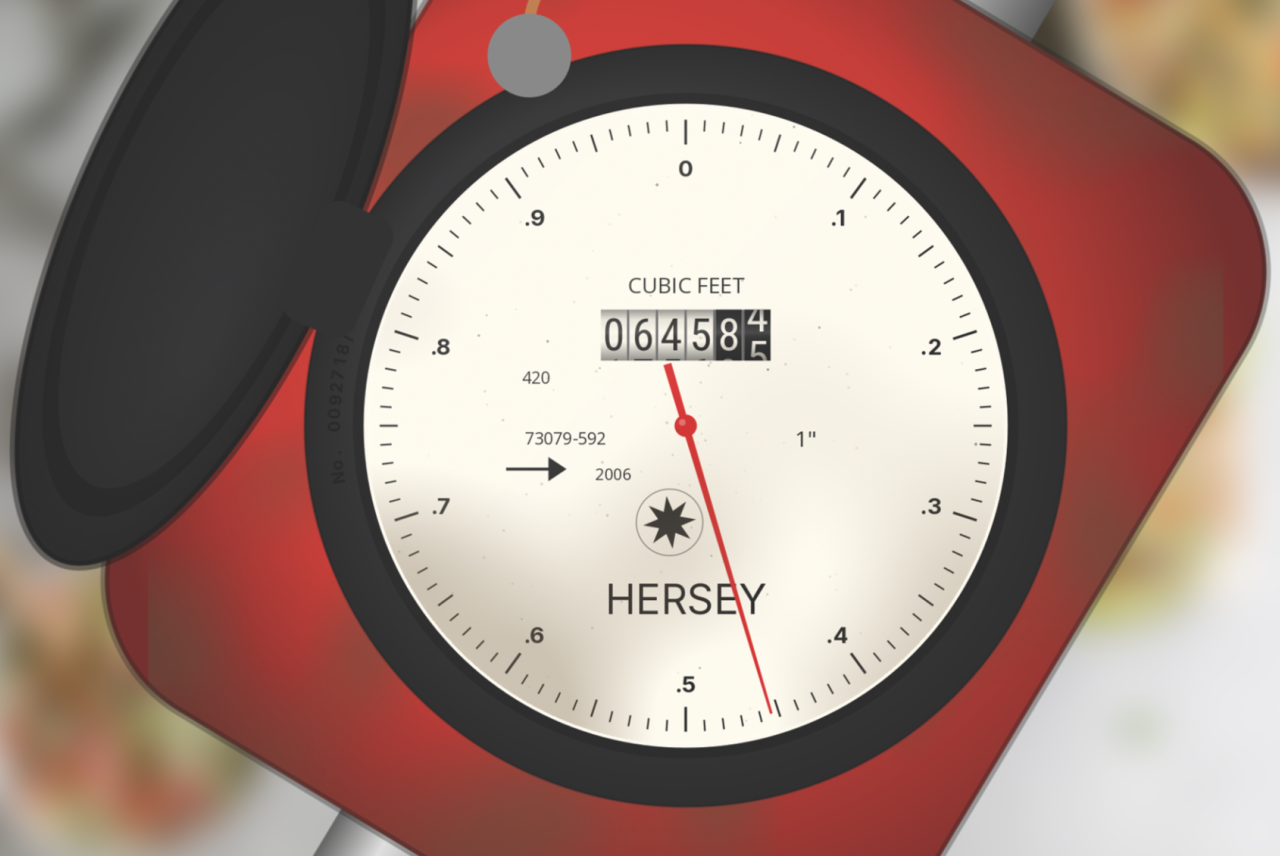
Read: 64584.45 ft³
